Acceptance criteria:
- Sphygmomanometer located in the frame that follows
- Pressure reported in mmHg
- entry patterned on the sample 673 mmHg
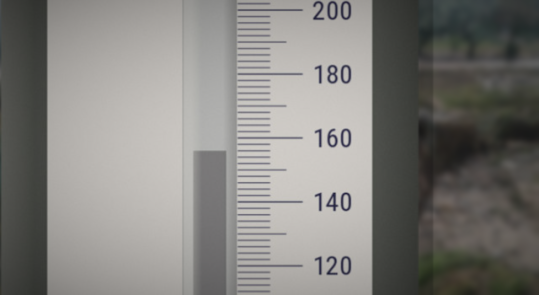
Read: 156 mmHg
